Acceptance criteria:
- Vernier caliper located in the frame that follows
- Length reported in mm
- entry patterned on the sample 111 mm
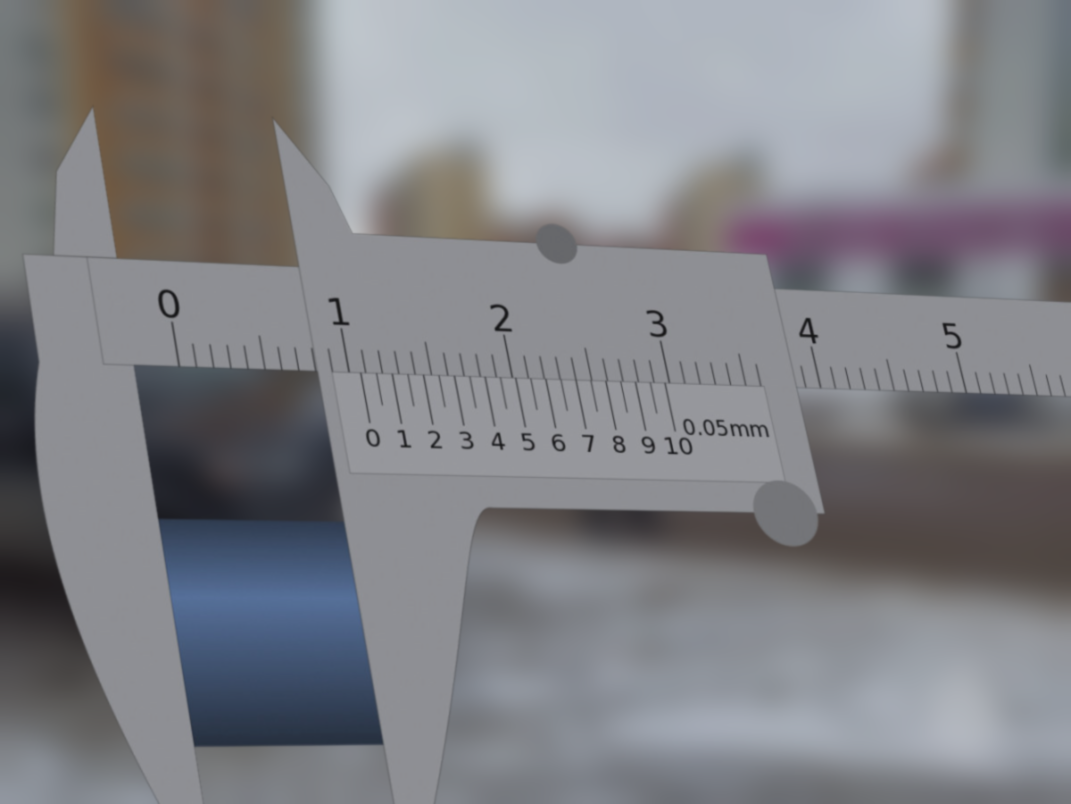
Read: 10.7 mm
